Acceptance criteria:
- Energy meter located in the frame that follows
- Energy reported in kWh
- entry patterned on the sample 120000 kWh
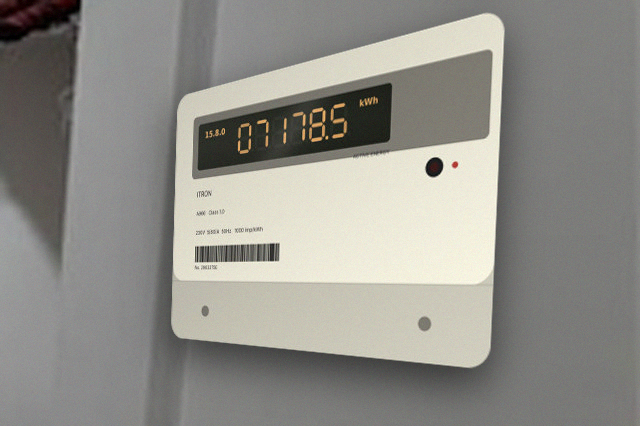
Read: 7178.5 kWh
